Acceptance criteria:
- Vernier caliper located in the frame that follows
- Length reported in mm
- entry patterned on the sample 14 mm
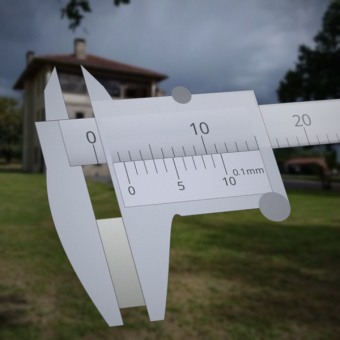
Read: 2.3 mm
